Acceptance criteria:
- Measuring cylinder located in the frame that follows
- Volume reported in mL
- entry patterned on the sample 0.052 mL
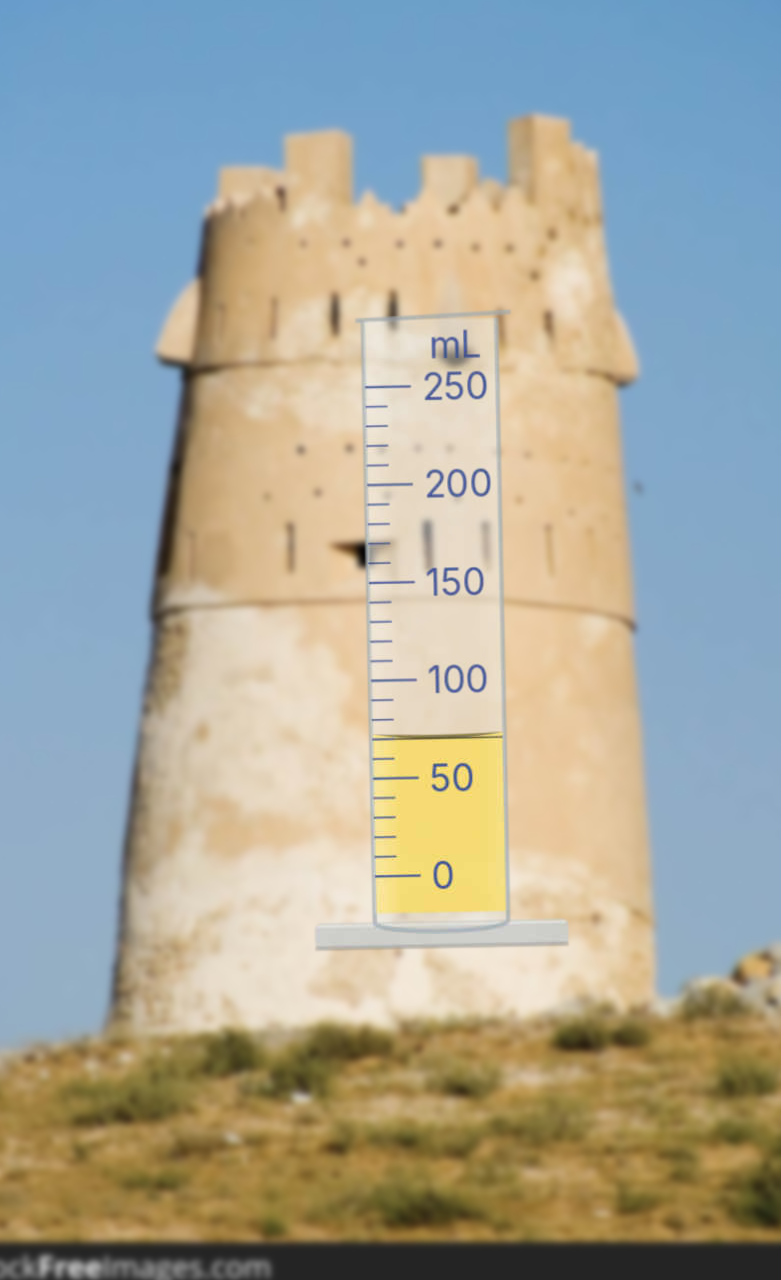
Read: 70 mL
